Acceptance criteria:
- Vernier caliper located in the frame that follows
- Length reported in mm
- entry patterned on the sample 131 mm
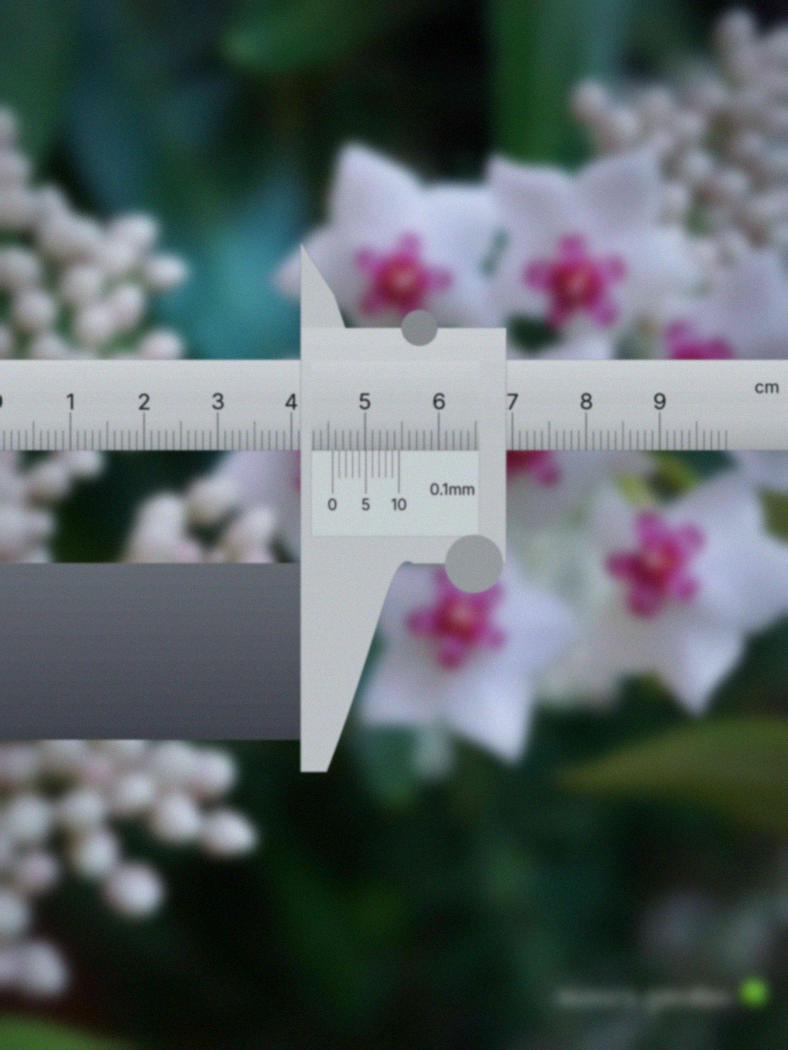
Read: 45.6 mm
